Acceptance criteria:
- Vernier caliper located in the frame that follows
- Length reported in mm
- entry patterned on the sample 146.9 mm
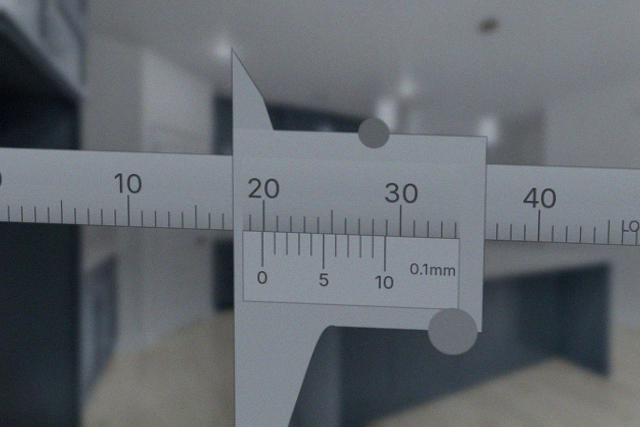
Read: 19.9 mm
